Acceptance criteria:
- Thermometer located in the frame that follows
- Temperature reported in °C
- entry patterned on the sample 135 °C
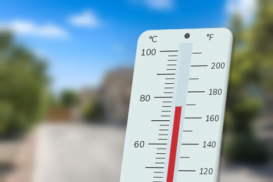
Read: 76 °C
